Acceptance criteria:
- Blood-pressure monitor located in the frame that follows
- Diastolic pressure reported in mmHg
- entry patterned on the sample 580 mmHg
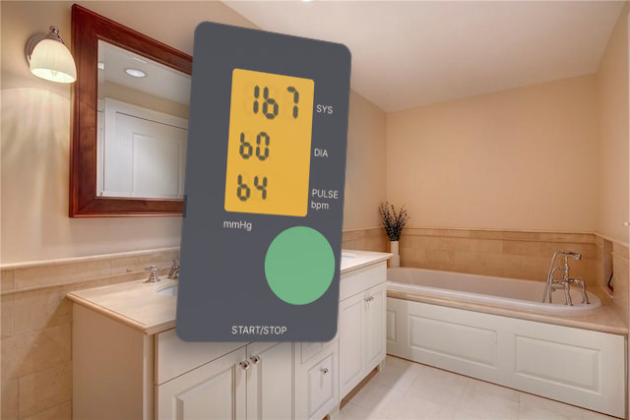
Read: 60 mmHg
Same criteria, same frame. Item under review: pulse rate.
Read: 64 bpm
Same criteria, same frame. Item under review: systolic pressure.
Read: 167 mmHg
